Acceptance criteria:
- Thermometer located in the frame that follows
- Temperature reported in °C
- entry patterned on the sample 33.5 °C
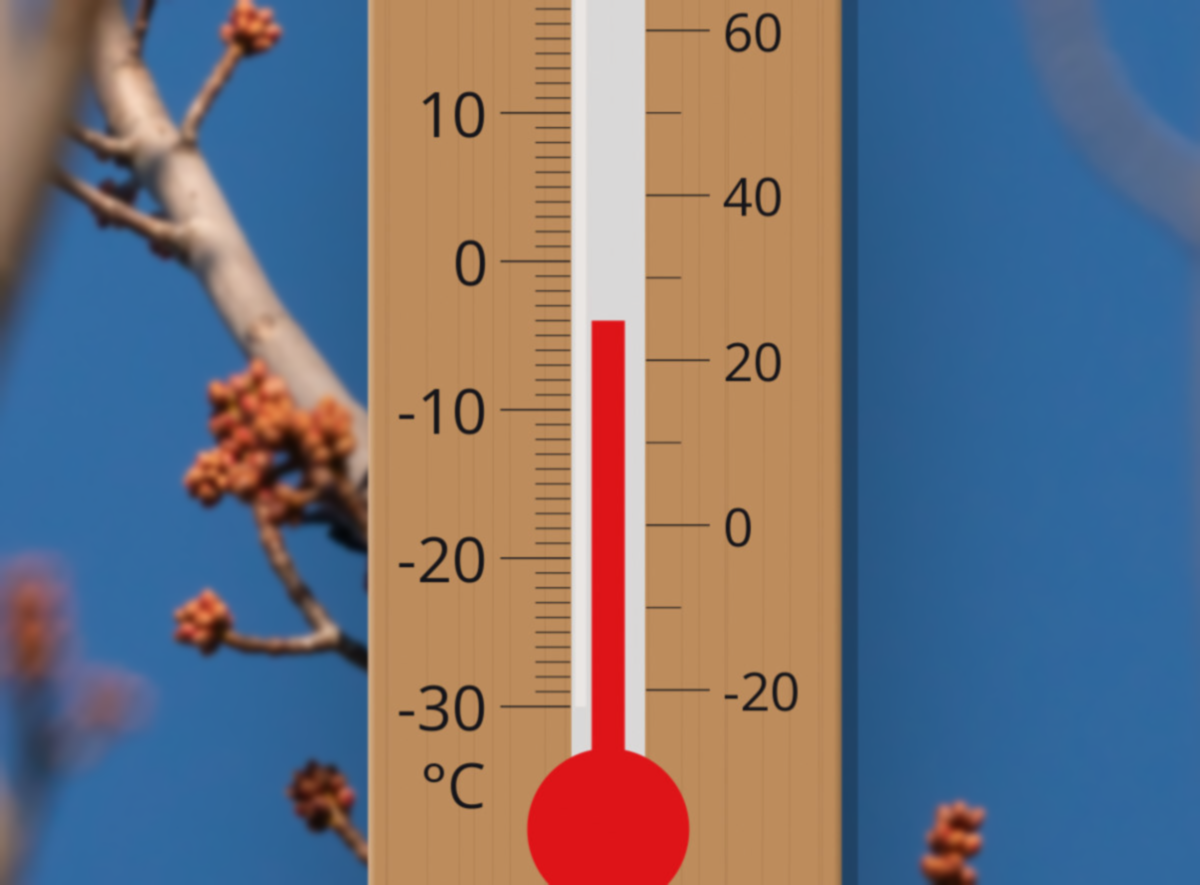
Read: -4 °C
